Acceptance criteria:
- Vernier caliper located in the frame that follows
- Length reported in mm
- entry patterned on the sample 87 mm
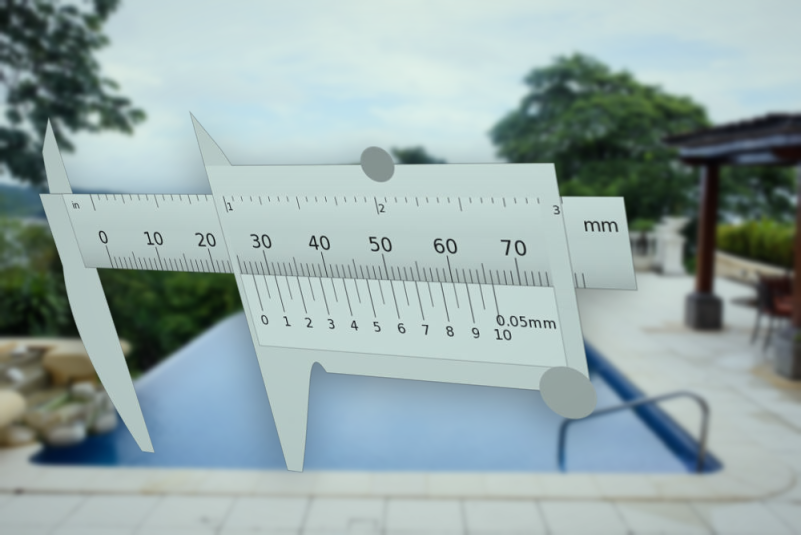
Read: 27.0 mm
